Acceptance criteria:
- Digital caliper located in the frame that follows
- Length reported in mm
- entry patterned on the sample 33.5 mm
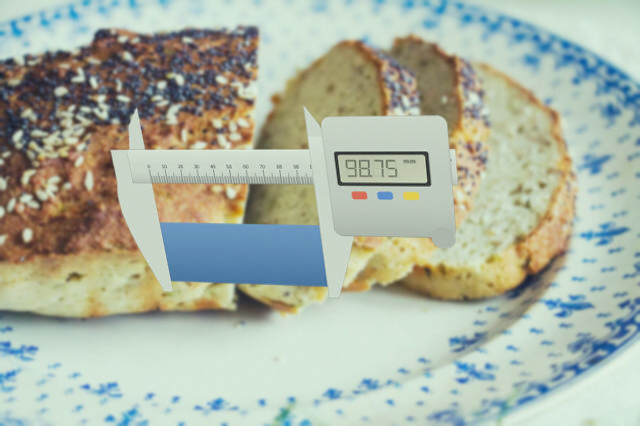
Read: 98.75 mm
